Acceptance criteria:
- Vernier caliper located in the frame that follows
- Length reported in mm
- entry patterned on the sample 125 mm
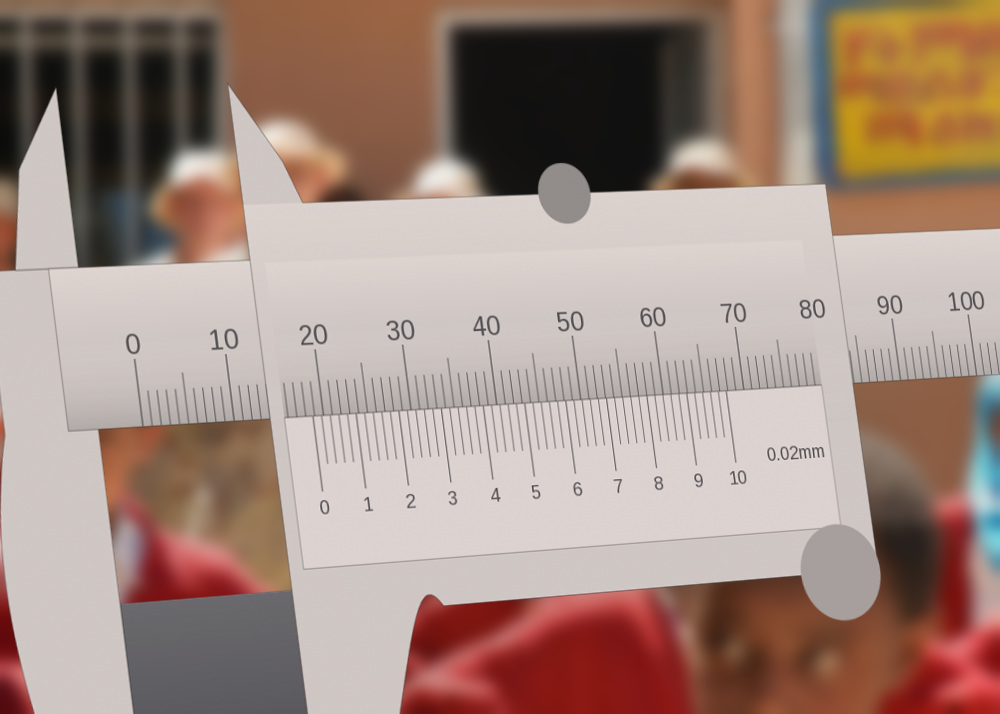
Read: 18.8 mm
